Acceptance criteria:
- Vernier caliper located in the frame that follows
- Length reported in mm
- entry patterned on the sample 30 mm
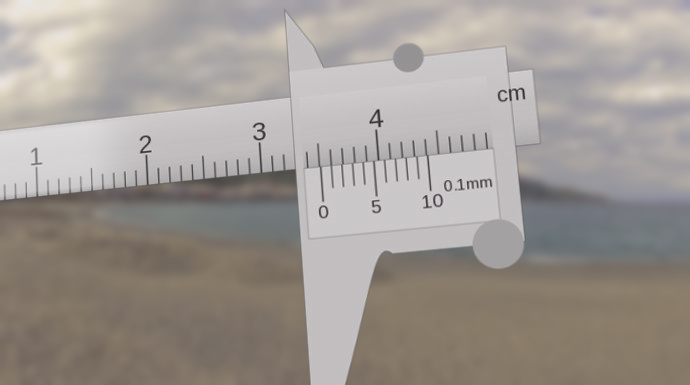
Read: 35.1 mm
